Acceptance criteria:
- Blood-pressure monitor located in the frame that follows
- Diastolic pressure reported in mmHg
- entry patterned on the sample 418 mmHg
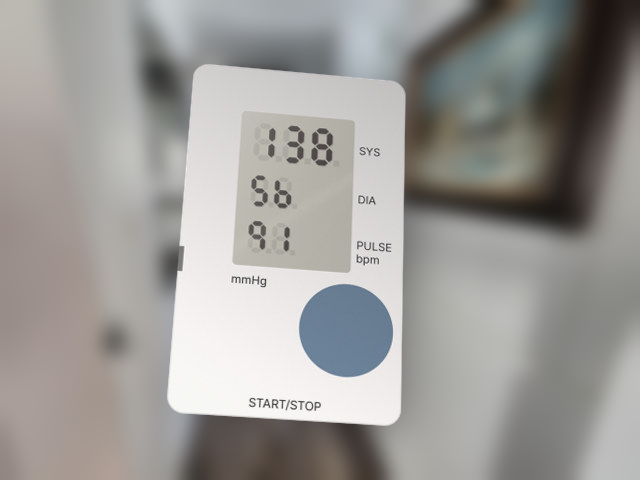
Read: 56 mmHg
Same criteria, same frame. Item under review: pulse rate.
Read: 91 bpm
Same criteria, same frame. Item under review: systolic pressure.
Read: 138 mmHg
